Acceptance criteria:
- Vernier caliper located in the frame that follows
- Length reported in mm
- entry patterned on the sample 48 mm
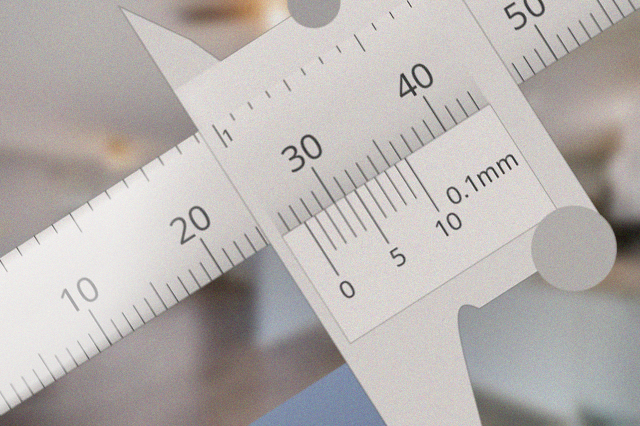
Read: 27.3 mm
